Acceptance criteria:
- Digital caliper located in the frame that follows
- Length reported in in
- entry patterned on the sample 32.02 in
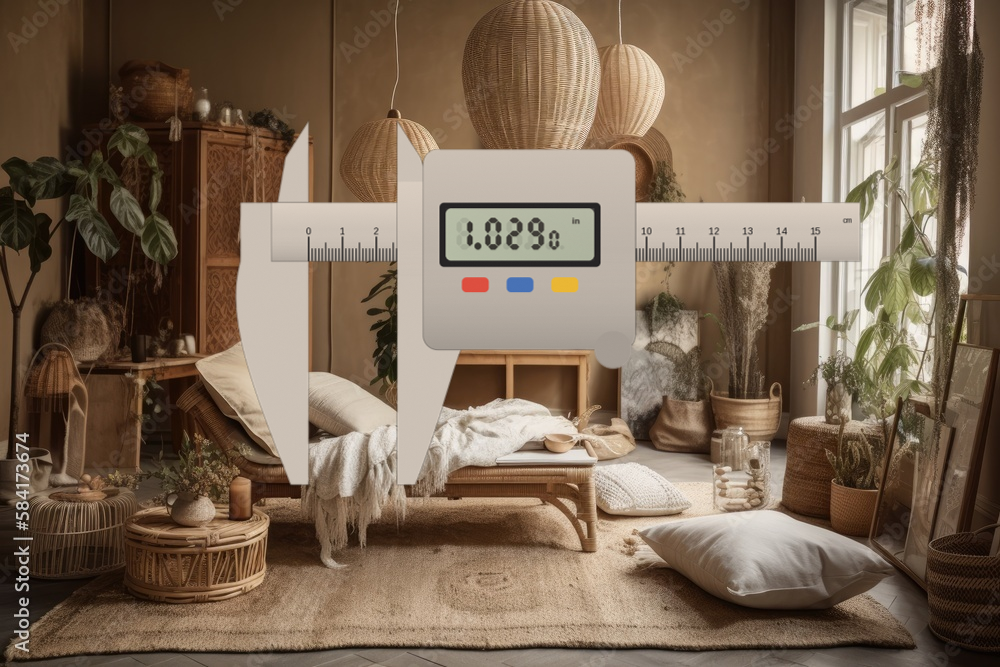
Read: 1.0290 in
